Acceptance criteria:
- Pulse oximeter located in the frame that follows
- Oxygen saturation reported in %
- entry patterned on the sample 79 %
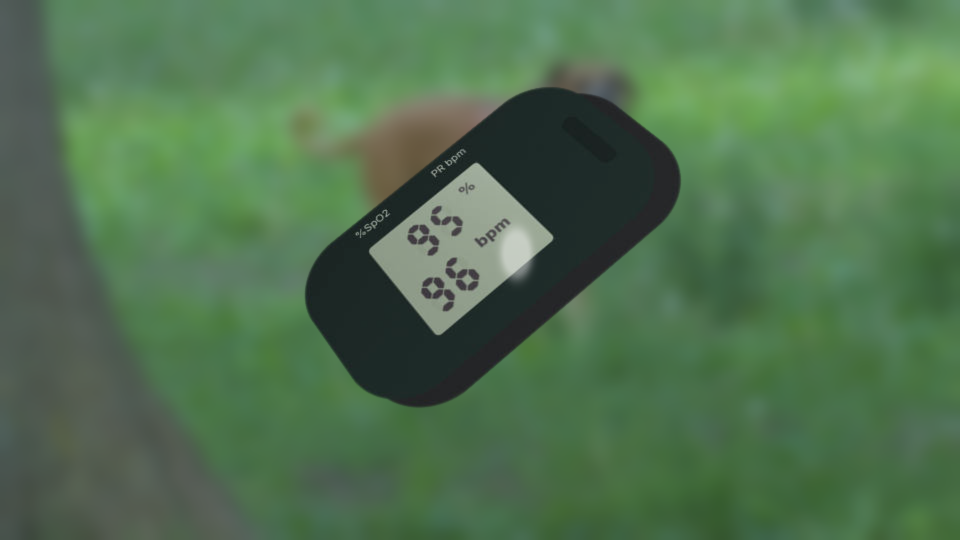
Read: 95 %
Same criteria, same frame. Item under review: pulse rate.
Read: 96 bpm
